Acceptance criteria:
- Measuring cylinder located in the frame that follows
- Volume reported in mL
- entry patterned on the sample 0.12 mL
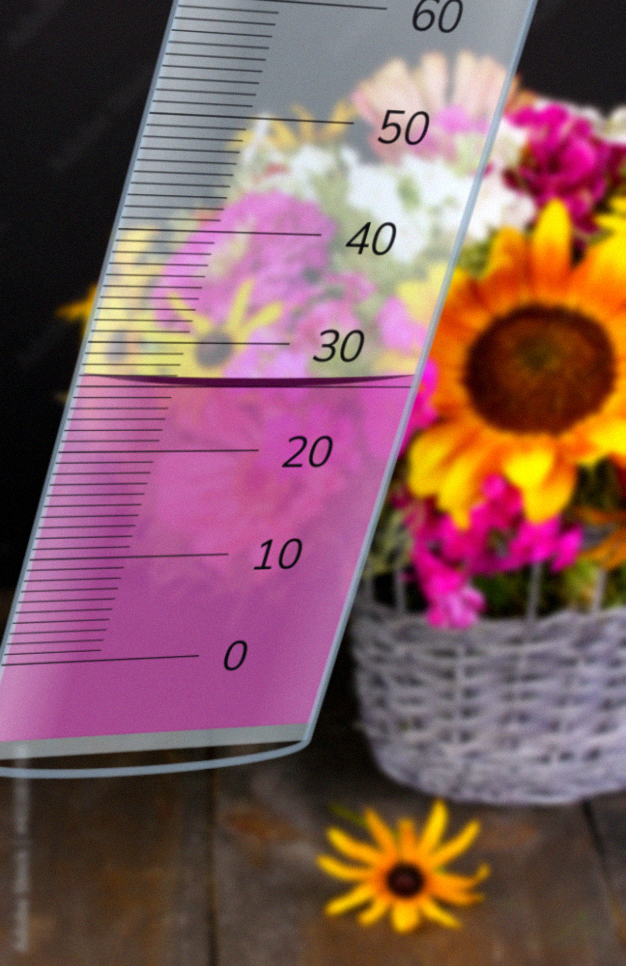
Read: 26 mL
